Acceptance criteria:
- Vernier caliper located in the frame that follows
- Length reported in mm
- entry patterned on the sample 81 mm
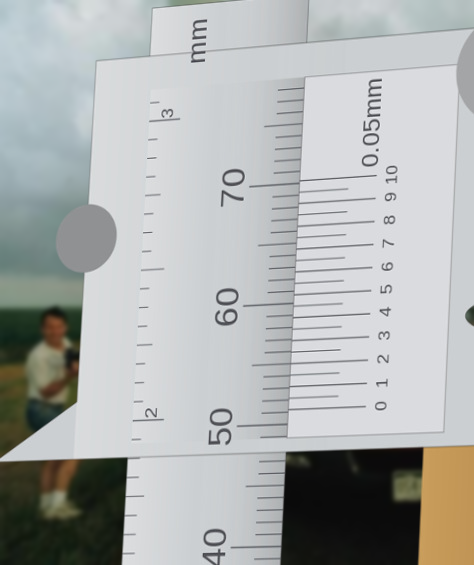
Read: 51.2 mm
